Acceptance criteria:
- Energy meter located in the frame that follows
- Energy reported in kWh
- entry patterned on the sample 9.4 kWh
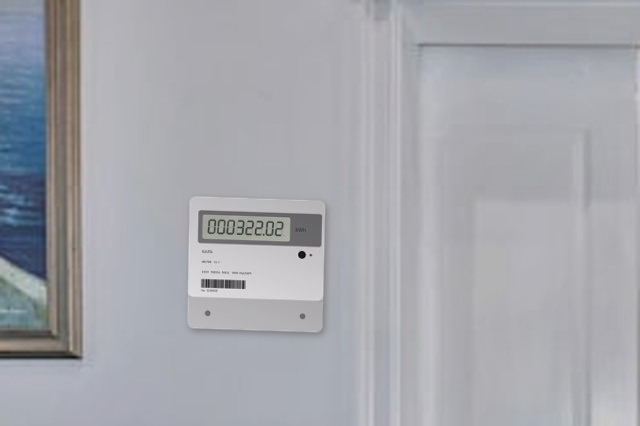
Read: 322.02 kWh
